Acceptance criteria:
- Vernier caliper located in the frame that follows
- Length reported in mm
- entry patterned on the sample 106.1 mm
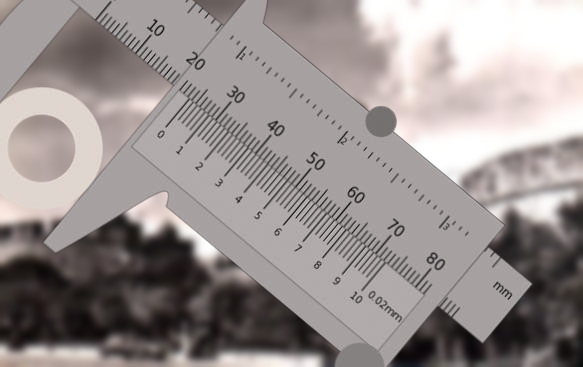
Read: 23.5 mm
